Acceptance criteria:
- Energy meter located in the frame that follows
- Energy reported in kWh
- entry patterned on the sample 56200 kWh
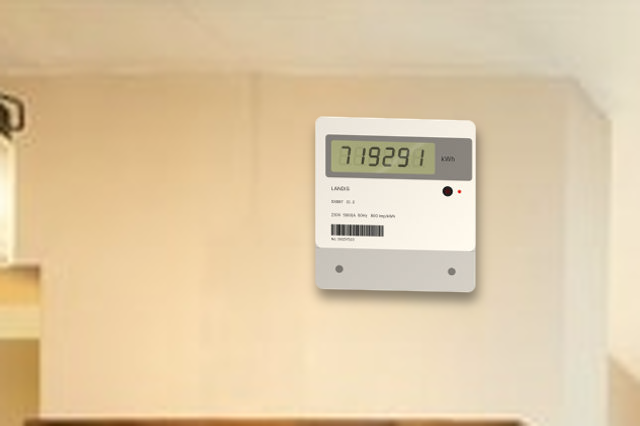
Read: 719291 kWh
